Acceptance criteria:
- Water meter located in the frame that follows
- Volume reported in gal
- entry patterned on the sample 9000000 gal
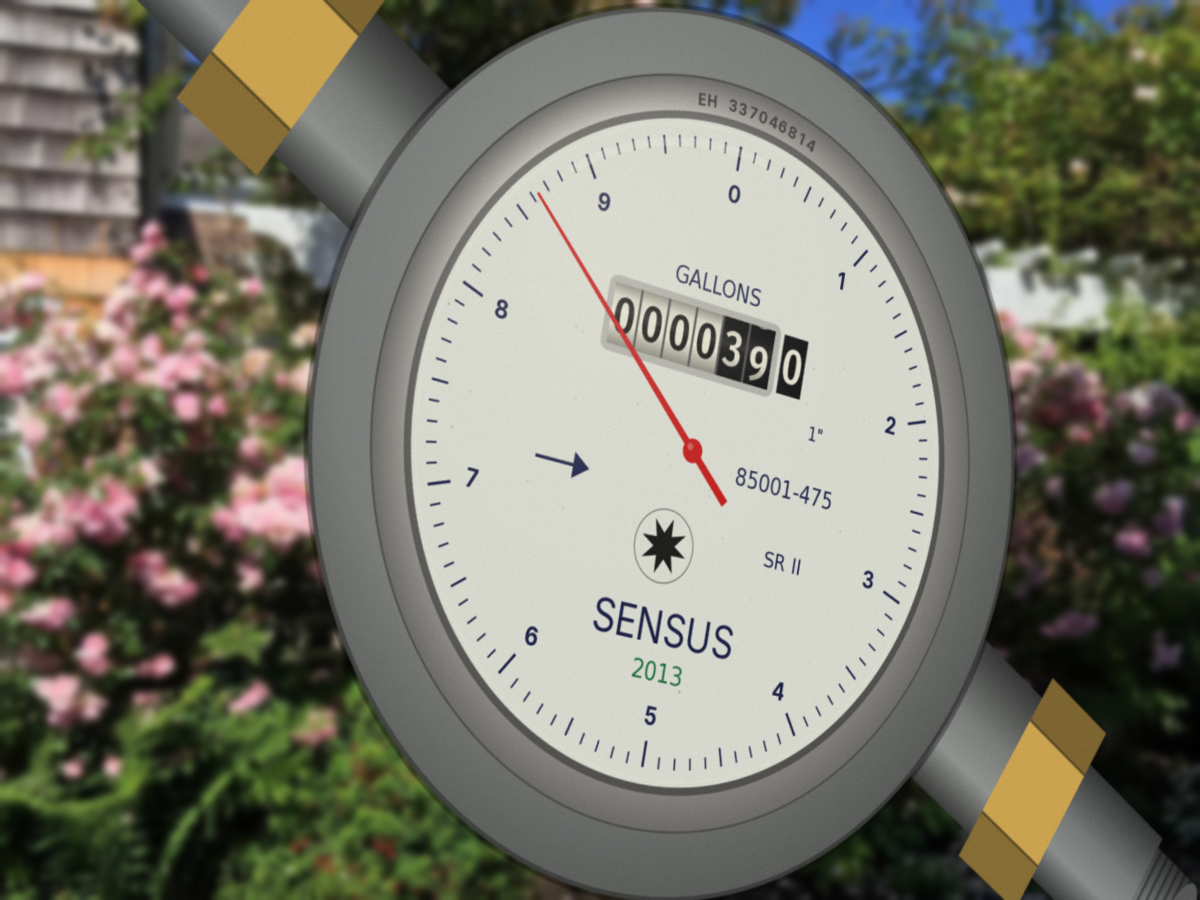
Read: 388.6 gal
